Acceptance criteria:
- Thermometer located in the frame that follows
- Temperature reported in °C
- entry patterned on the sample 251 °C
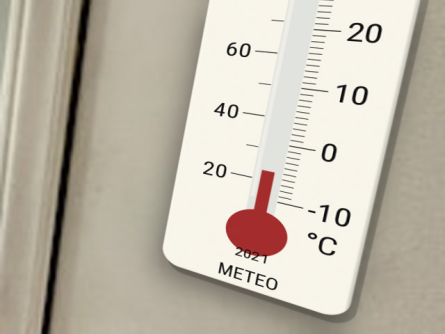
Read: -5 °C
